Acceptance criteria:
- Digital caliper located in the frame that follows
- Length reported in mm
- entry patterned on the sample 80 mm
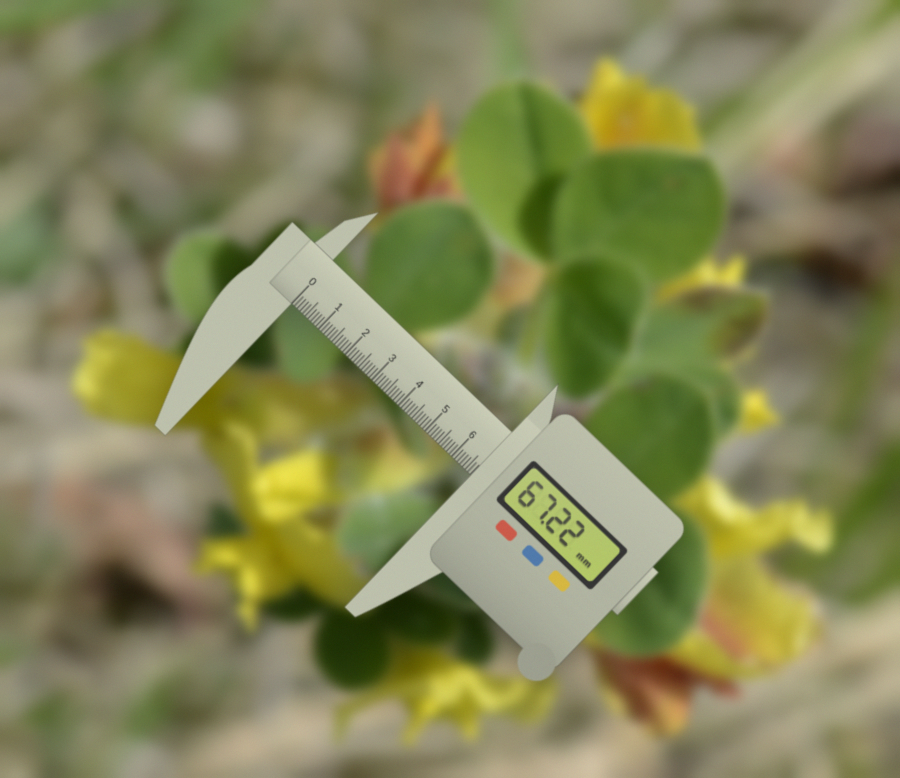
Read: 67.22 mm
